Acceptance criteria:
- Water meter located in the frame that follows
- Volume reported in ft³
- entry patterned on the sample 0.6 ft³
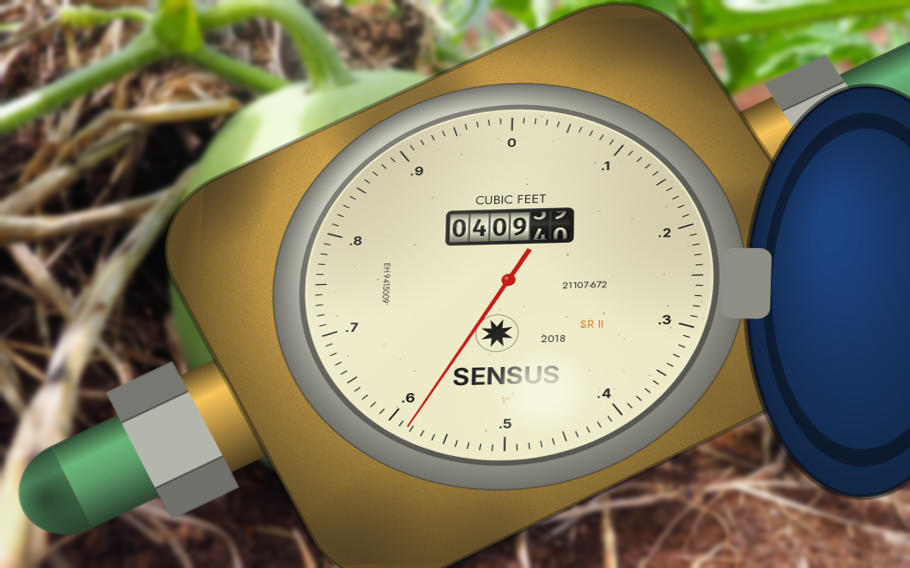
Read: 40939.58 ft³
